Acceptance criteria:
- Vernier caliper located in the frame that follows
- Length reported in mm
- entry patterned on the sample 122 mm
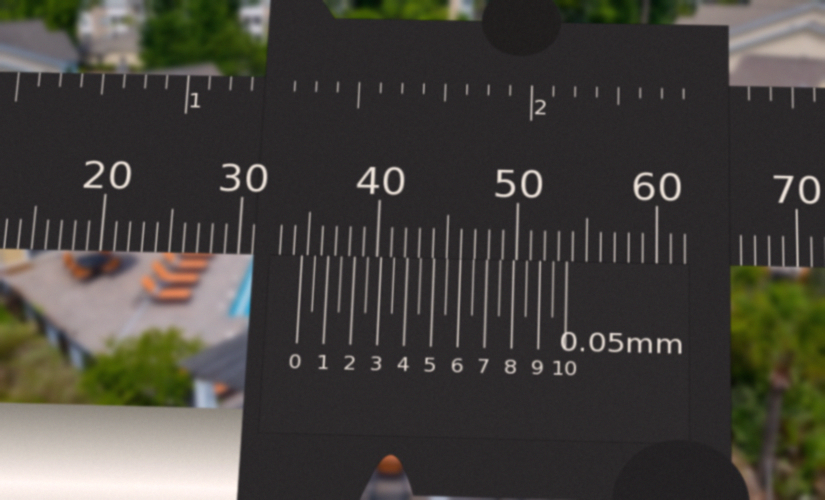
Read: 34.6 mm
